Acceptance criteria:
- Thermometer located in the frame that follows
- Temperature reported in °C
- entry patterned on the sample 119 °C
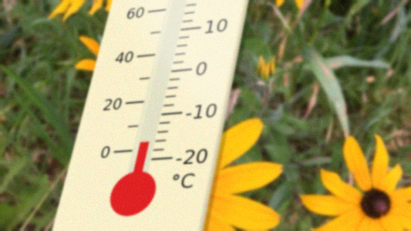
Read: -16 °C
